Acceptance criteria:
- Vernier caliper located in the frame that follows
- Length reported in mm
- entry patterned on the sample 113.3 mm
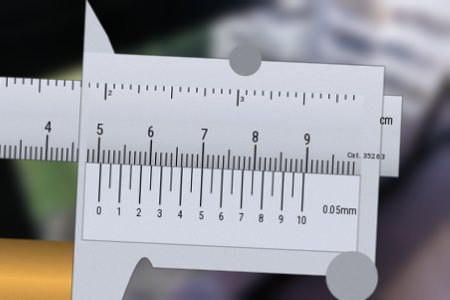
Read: 50.5 mm
